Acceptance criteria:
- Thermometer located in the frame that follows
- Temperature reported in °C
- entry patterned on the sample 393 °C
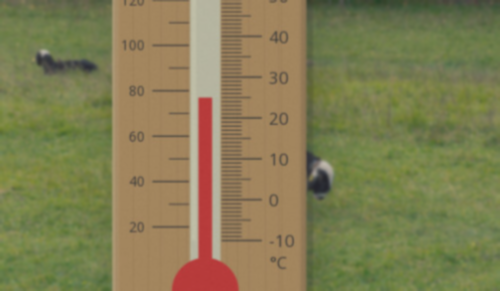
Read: 25 °C
